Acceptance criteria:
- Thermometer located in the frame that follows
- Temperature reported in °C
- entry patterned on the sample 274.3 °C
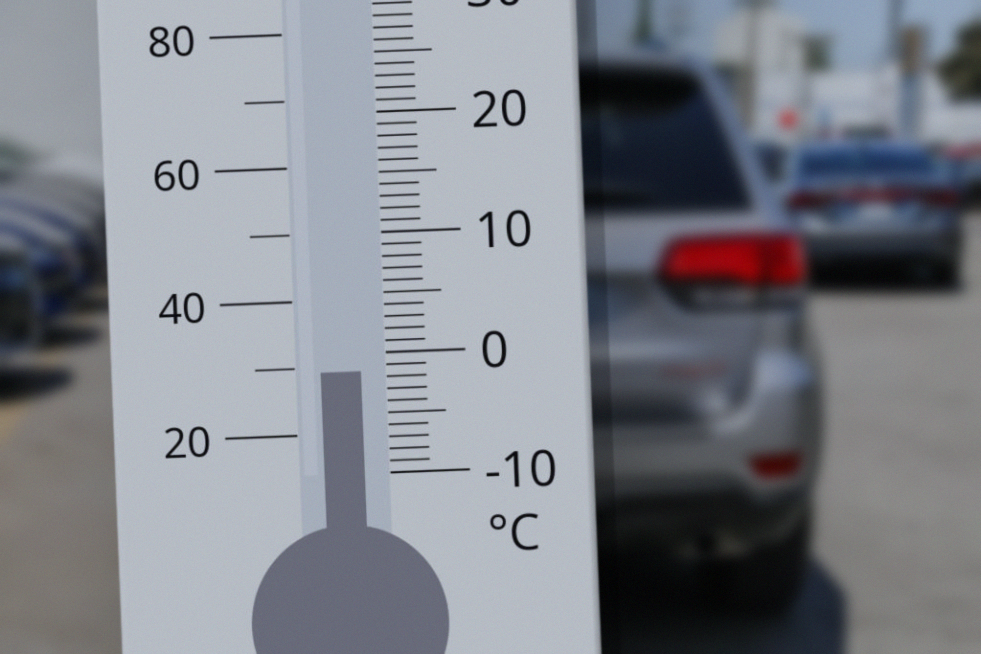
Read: -1.5 °C
